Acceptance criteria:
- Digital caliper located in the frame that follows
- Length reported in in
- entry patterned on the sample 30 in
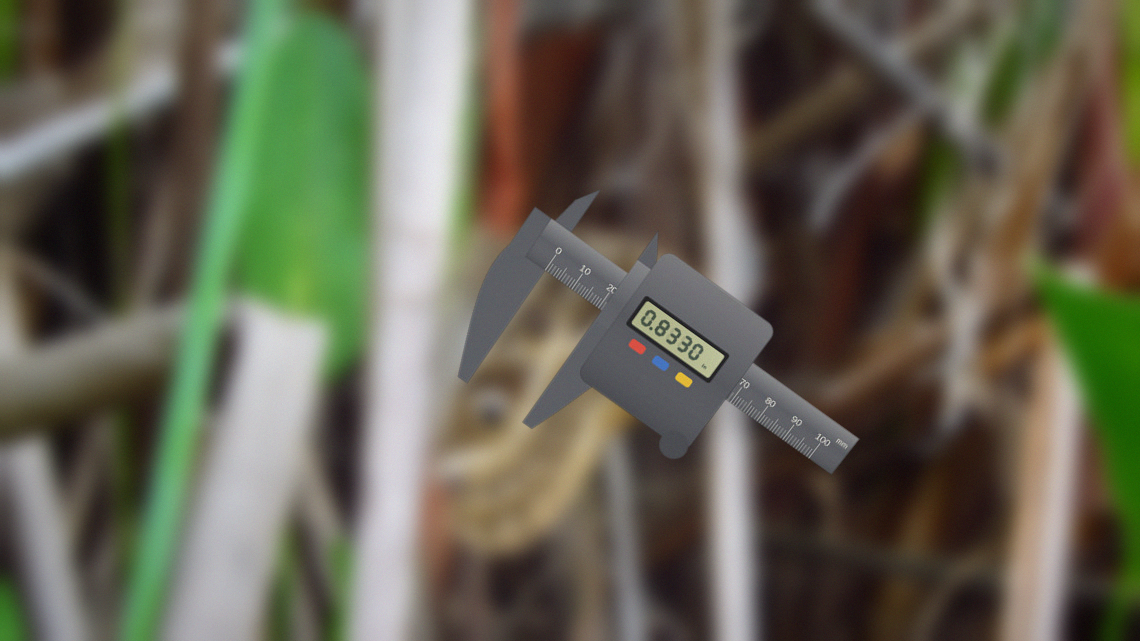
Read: 0.8330 in
